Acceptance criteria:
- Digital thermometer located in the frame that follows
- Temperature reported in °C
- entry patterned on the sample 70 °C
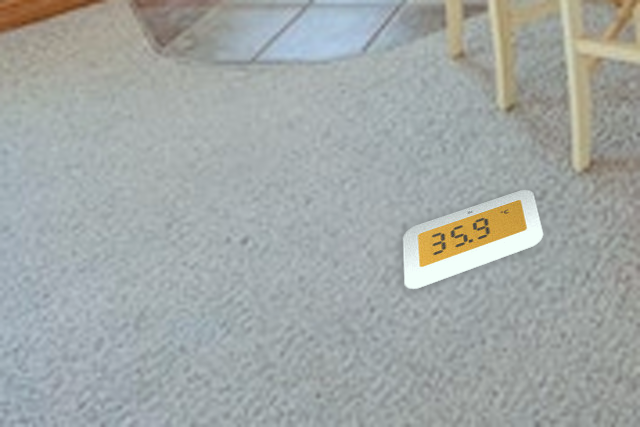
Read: 35.9 °C
